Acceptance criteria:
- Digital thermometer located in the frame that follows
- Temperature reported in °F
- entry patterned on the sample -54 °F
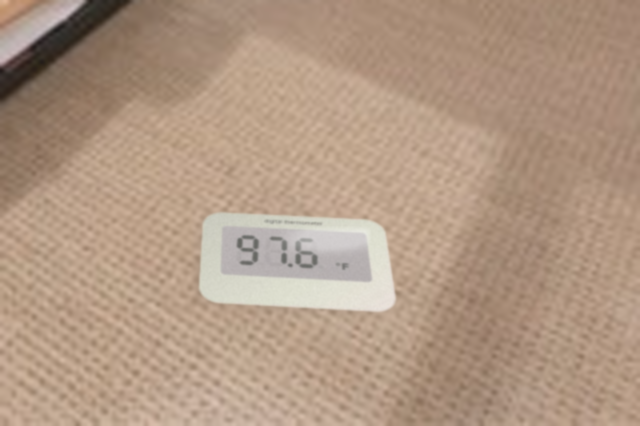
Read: 97.6 °F
